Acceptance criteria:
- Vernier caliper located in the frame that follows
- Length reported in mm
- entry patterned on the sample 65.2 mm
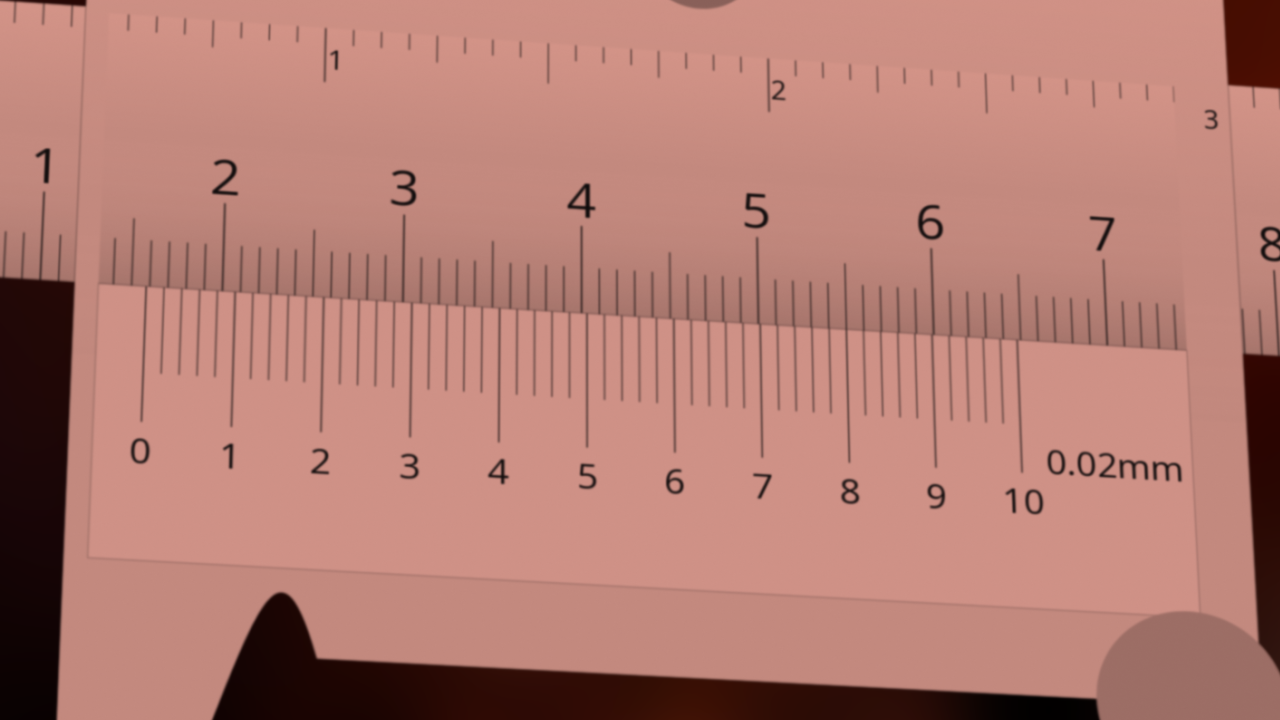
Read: 15.8 mm
